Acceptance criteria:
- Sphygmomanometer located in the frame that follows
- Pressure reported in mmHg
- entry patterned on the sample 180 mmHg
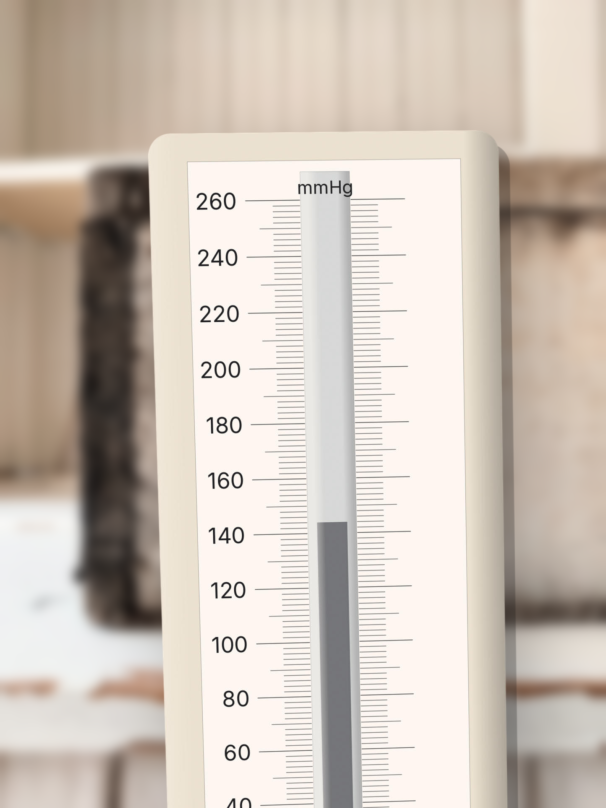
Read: 144 mmHg
